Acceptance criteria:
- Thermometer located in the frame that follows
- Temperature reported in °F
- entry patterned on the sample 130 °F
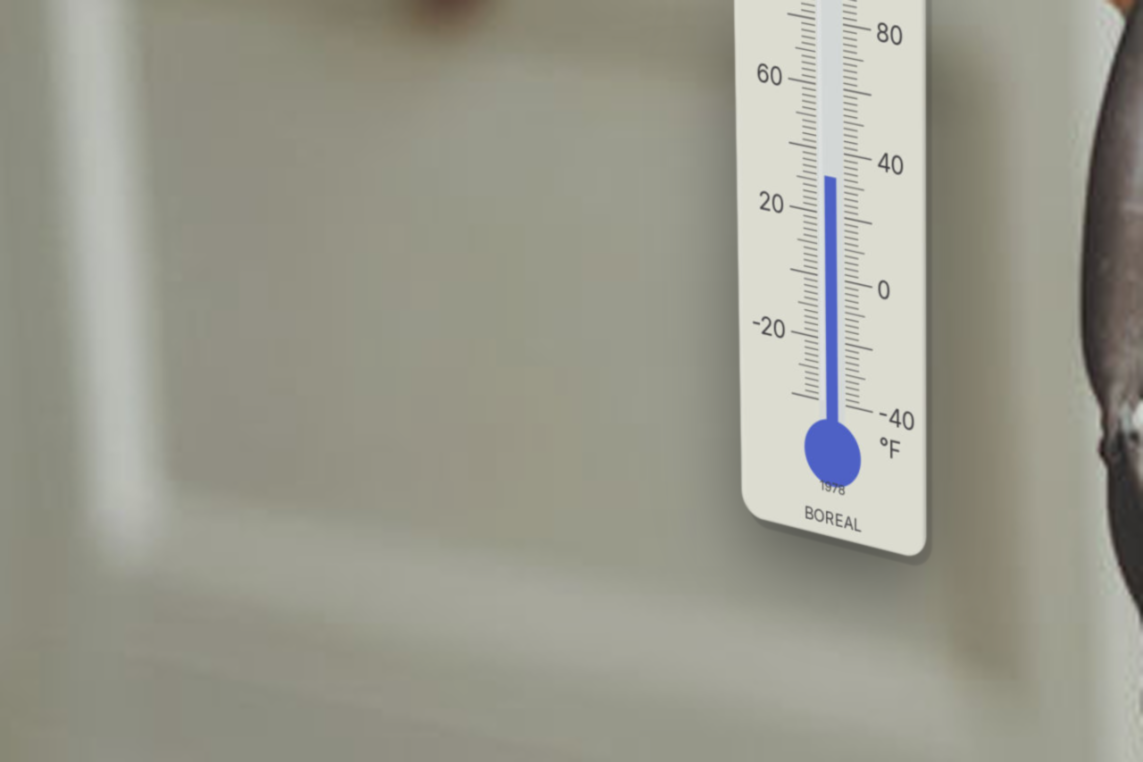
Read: 32 °F
